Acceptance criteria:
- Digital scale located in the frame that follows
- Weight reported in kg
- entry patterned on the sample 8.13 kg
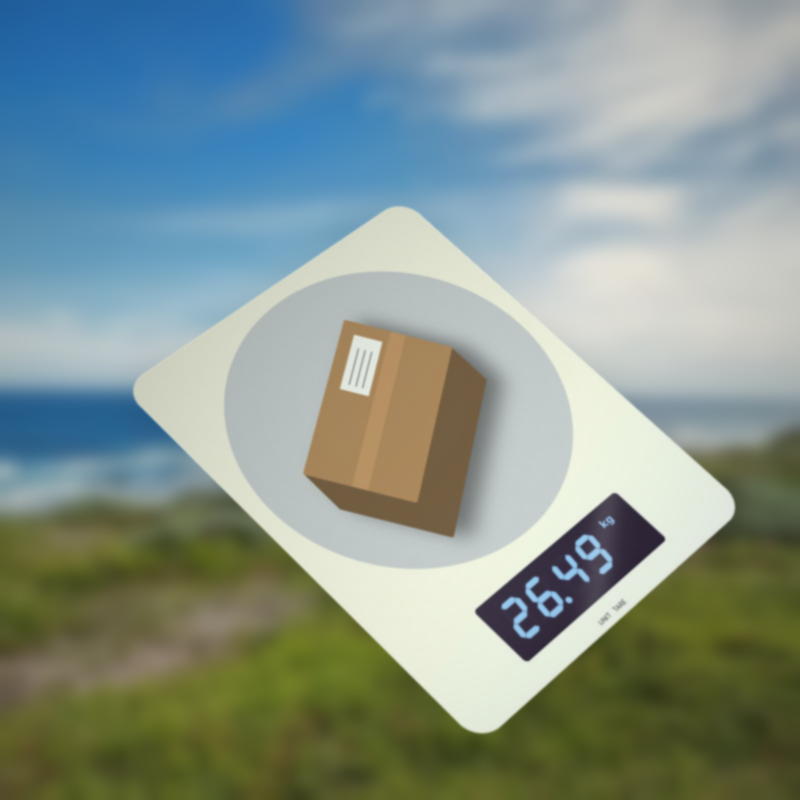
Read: 26.49 kg
